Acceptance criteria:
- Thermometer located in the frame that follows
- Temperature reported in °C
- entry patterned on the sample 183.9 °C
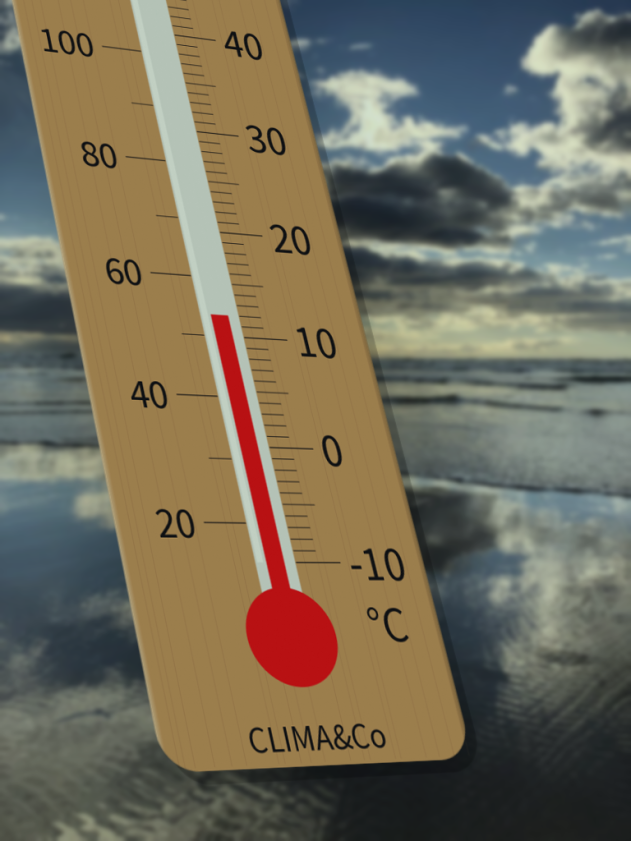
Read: 12 °C
